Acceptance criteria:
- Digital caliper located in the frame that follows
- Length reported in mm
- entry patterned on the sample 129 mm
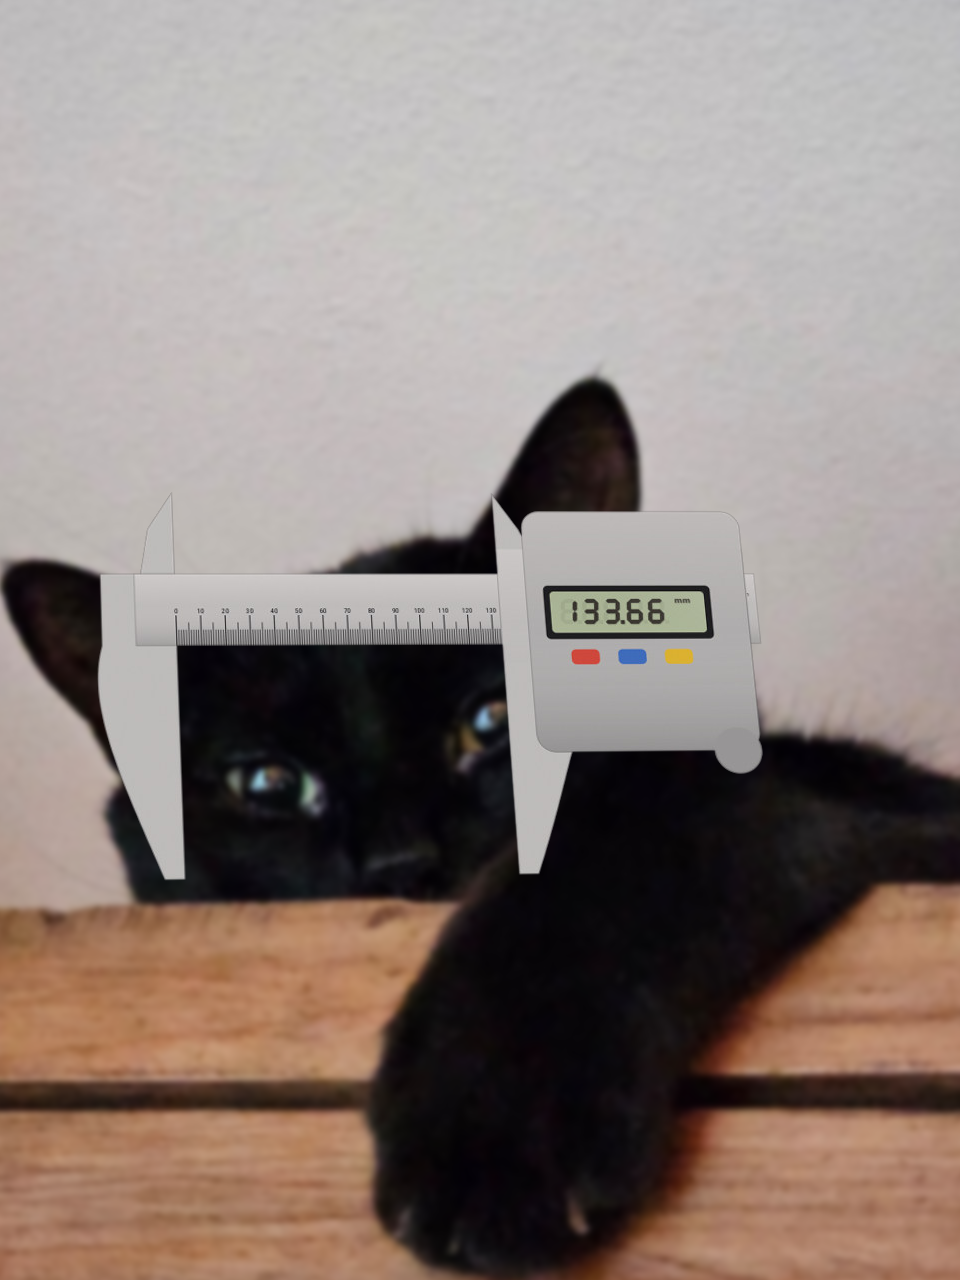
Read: 133.66 mm
